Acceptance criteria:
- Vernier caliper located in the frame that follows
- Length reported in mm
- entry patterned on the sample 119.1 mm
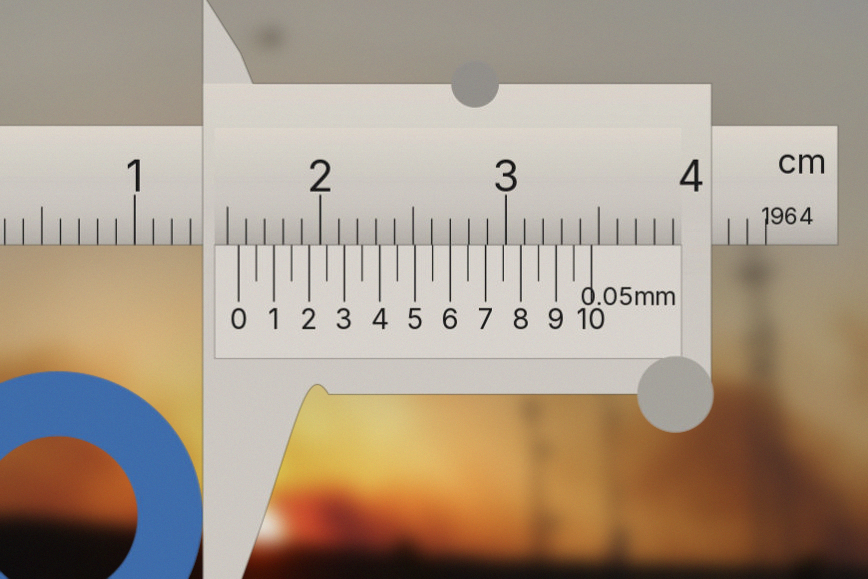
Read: 15.6 mm
